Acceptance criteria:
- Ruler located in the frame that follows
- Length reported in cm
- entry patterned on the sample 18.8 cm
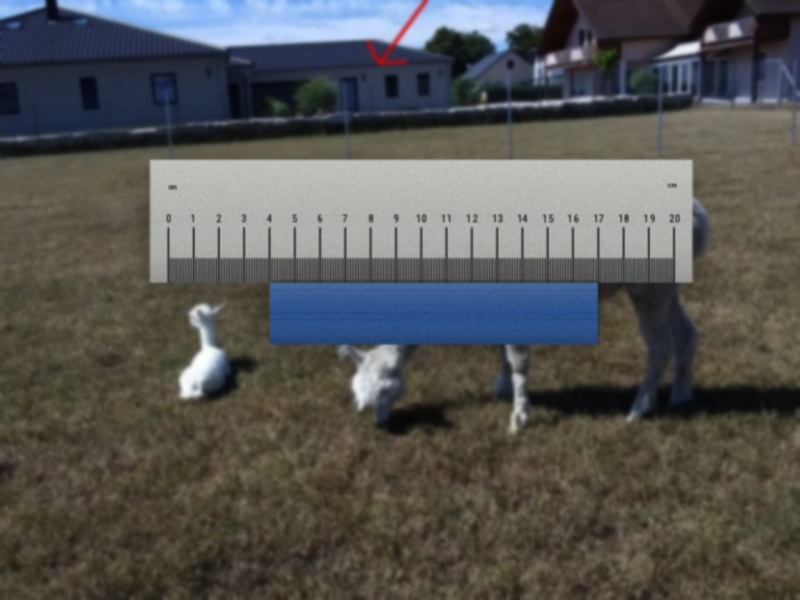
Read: 13 cm
